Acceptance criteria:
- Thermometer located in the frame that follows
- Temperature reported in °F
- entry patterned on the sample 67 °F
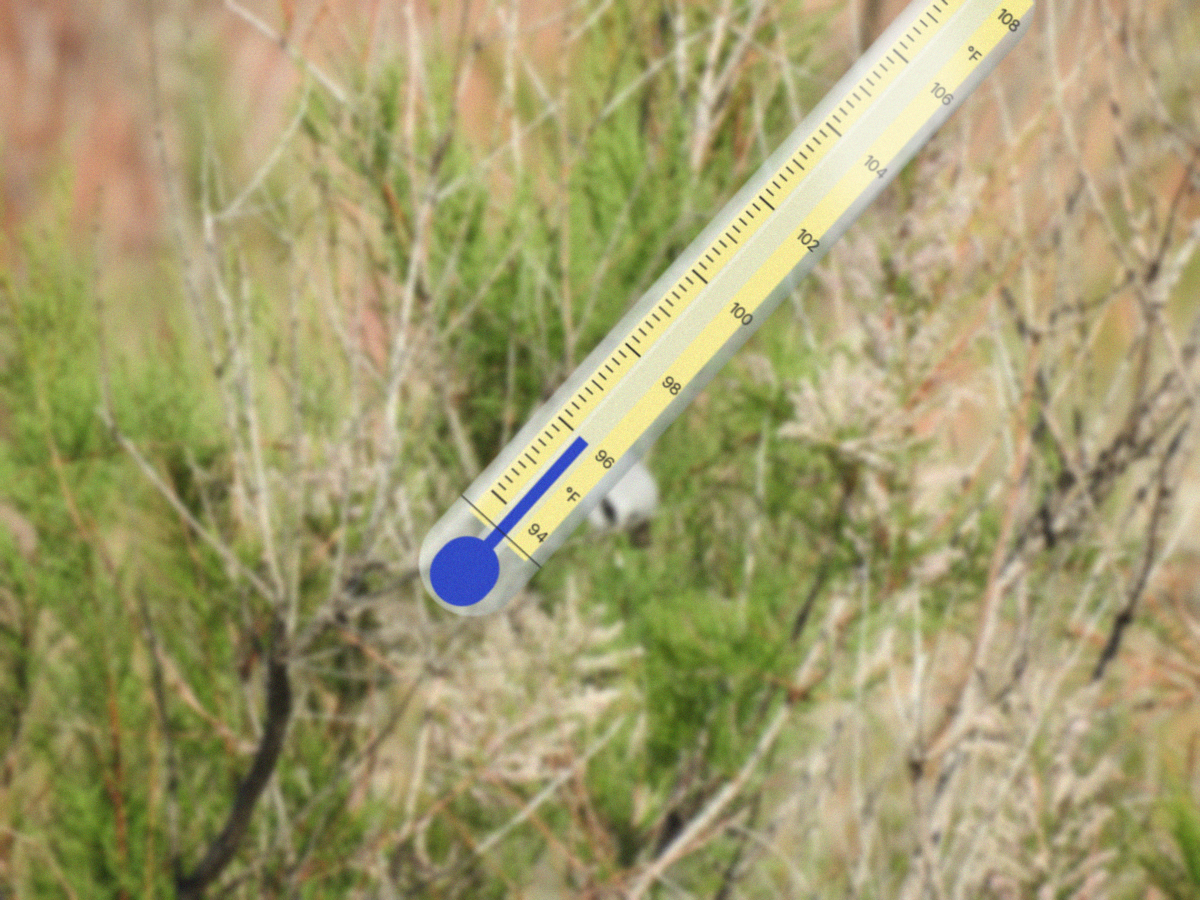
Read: 96 °F
